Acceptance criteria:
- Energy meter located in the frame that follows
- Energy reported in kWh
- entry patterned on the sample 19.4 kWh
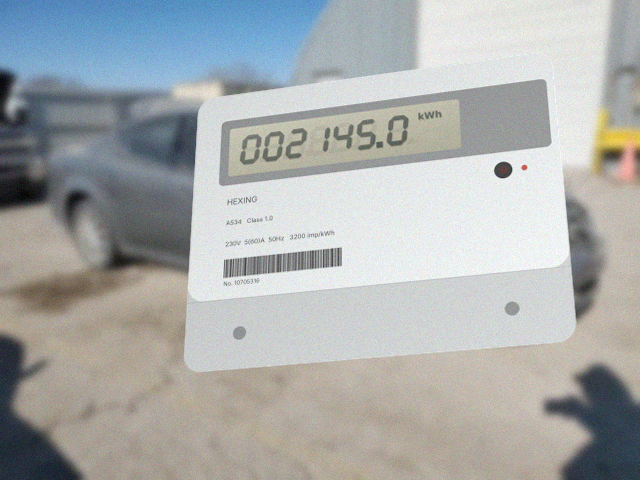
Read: 2145.0 kWh
